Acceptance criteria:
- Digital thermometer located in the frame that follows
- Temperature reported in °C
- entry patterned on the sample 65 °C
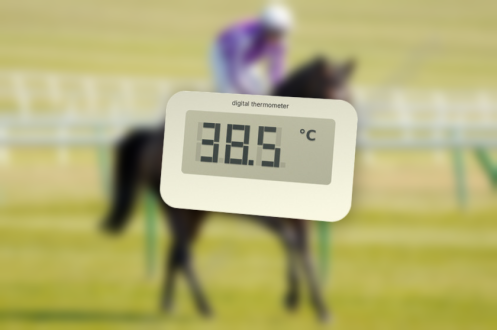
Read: 38.5 °C
